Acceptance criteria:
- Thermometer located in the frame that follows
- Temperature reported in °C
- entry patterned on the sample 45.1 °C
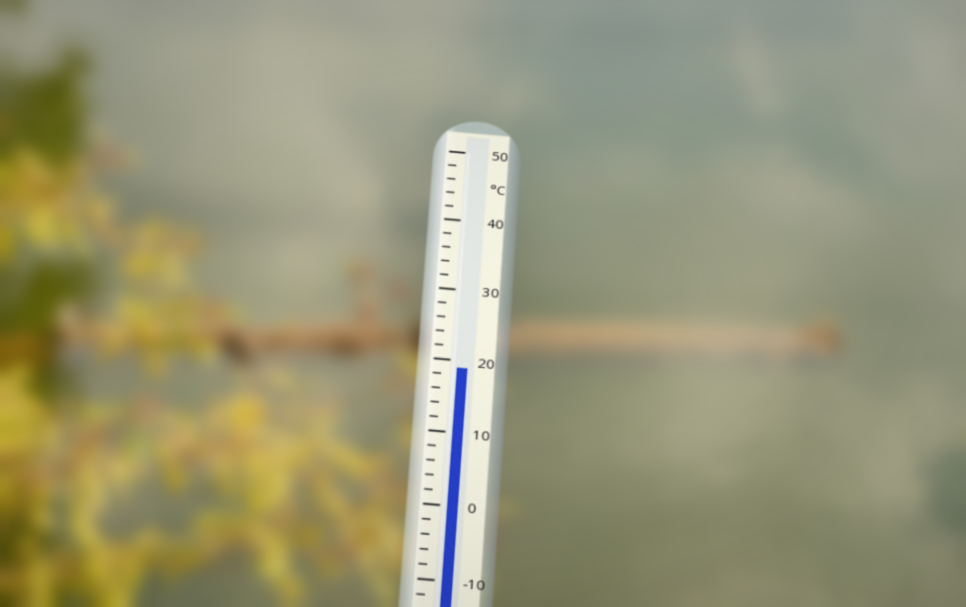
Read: 19 °C
